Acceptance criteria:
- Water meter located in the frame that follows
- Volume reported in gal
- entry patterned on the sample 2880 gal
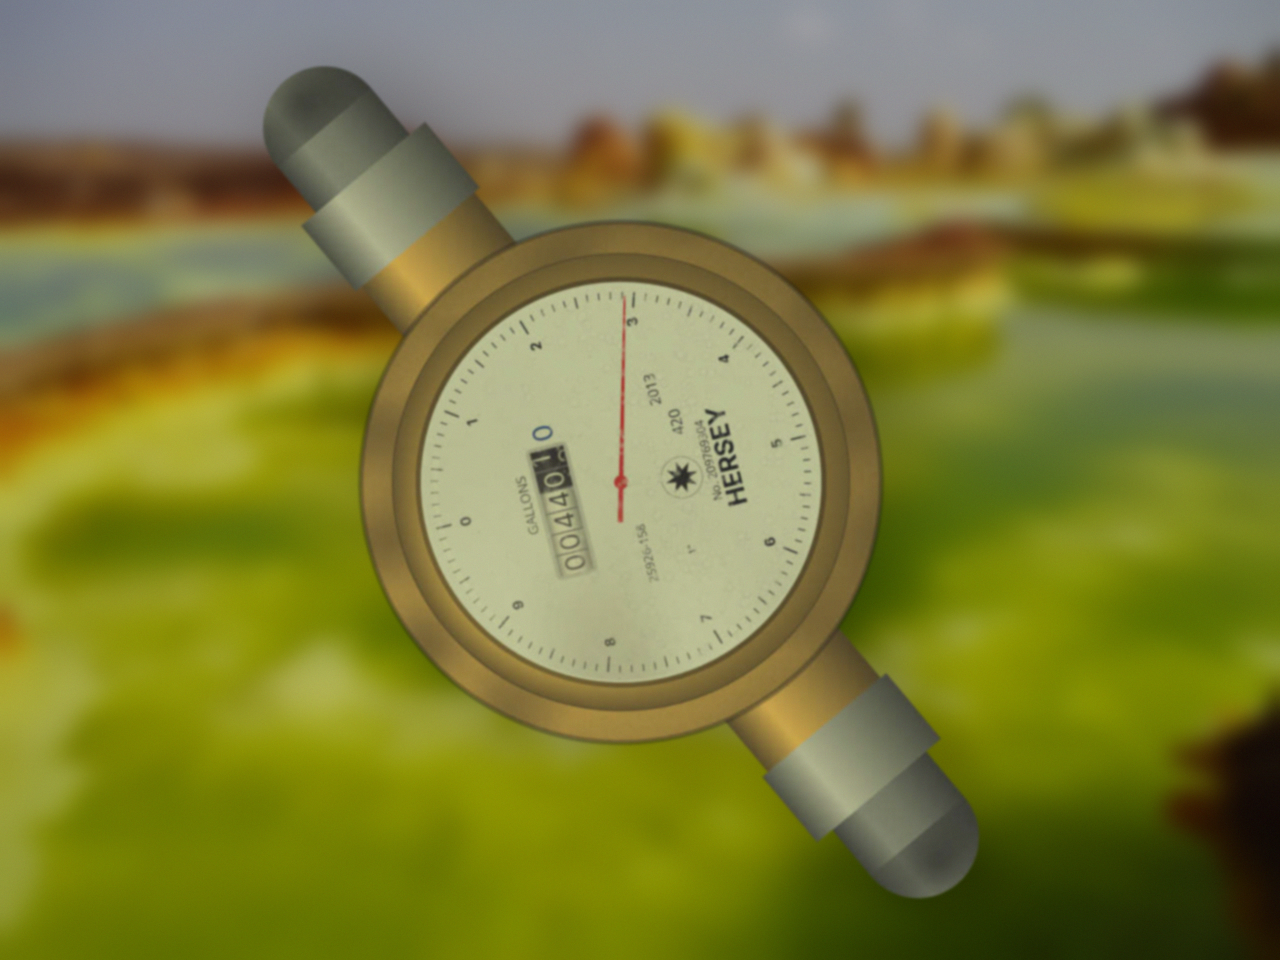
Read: 44012.9 gal
